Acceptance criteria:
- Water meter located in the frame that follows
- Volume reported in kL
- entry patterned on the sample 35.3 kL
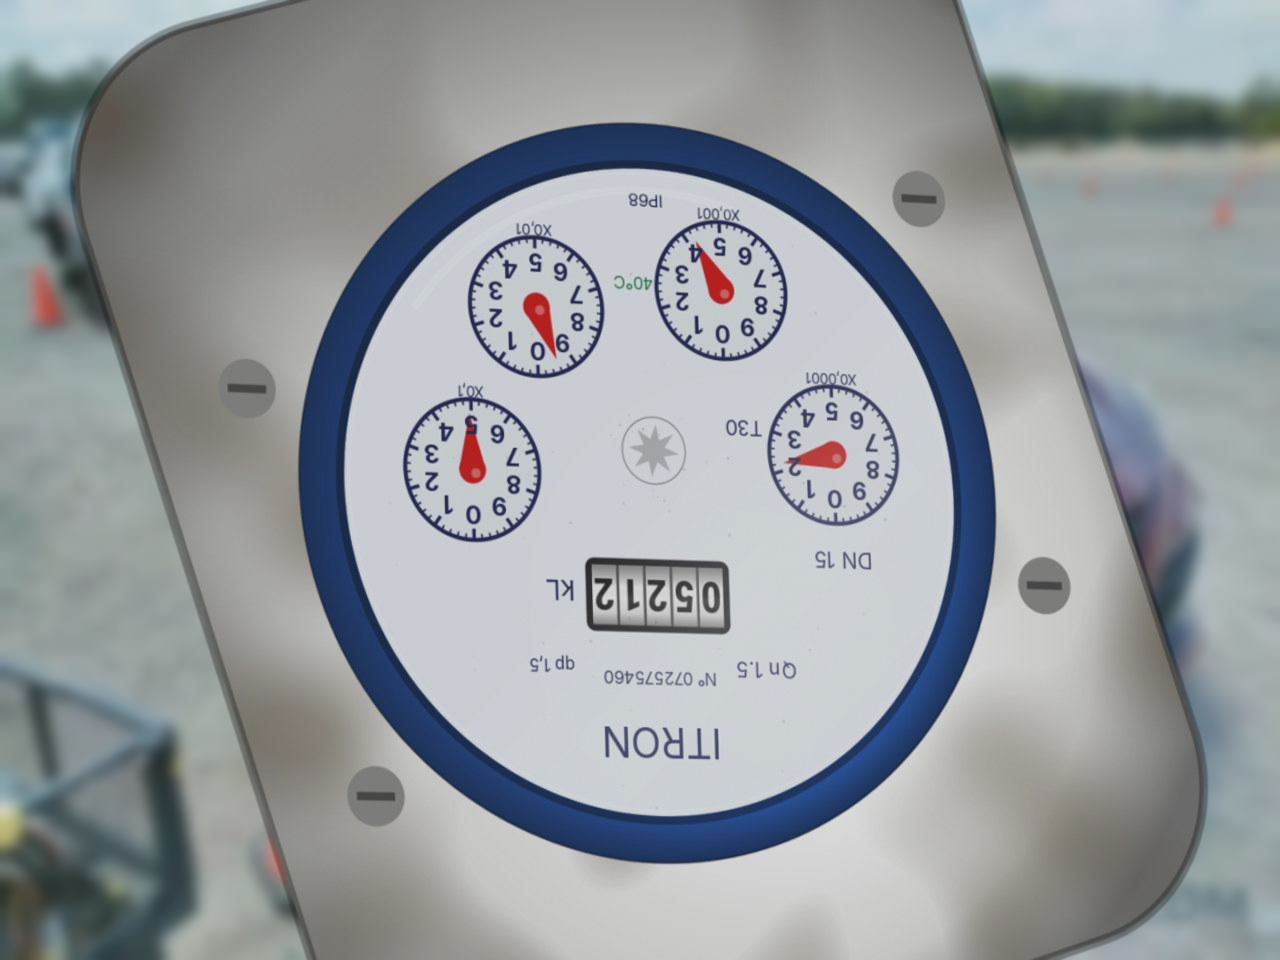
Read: 5212.4942 kL
